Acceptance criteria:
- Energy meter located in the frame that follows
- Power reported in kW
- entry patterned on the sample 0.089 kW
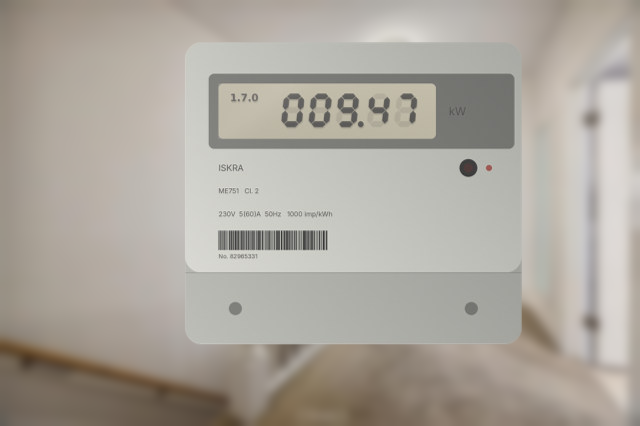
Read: 9.47 kW
